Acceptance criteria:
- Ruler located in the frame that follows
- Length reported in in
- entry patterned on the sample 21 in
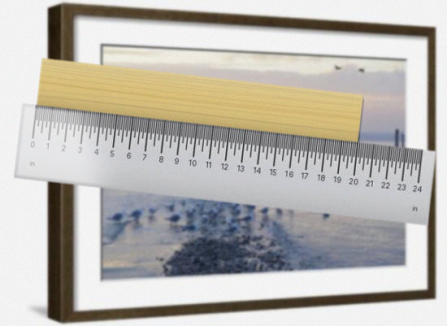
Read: 20 in
